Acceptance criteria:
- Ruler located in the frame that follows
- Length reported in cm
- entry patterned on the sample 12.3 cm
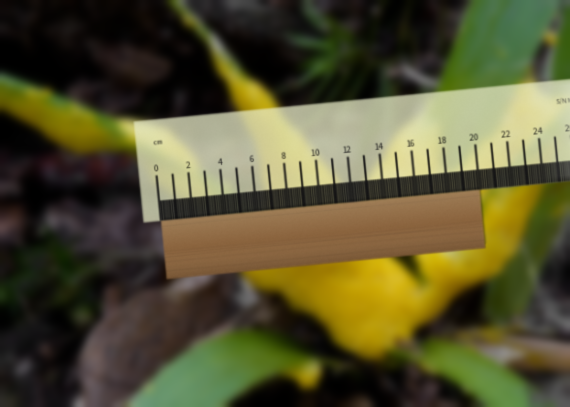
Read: 20 cm
